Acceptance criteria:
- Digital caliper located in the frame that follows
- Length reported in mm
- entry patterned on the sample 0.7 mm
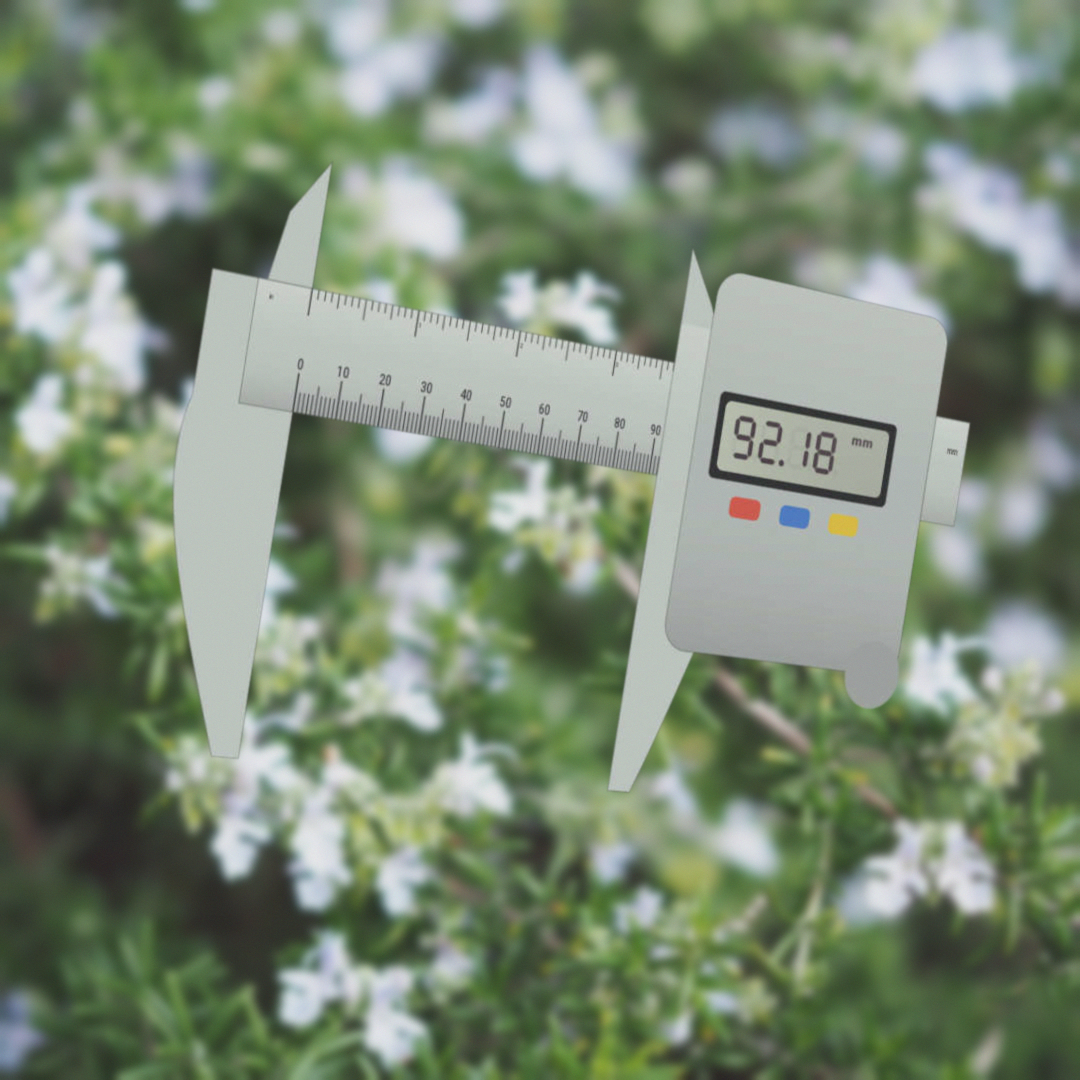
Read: 92.18 mm
